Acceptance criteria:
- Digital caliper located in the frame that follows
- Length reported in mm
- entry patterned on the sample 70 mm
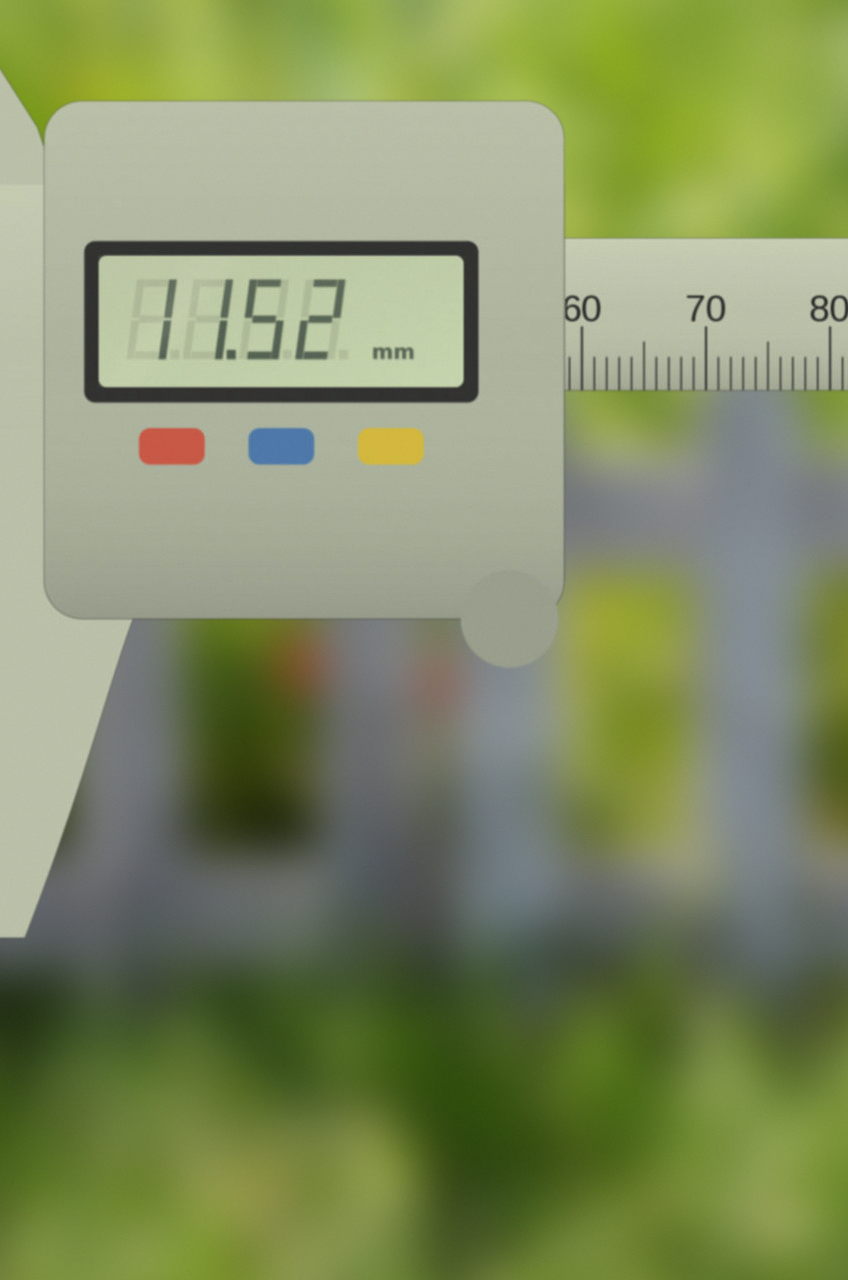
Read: 11.52 mm
